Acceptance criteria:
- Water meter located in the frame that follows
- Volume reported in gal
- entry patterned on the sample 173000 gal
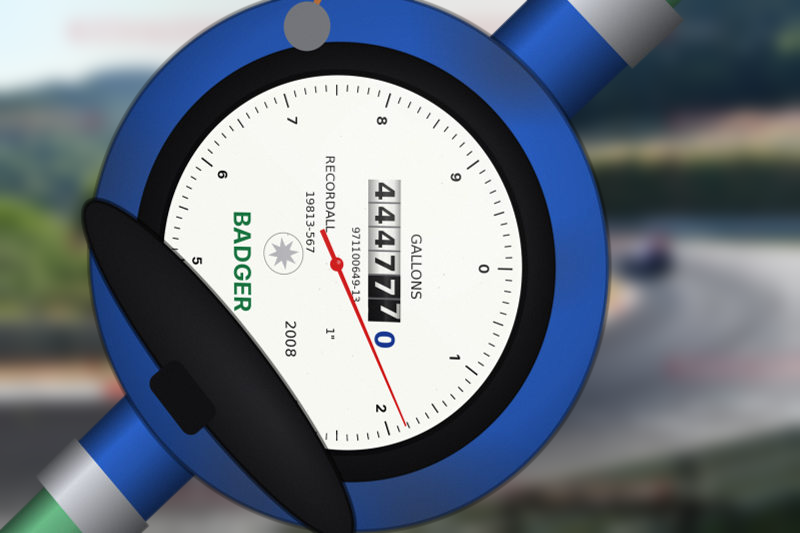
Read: 4447771.8 gal
